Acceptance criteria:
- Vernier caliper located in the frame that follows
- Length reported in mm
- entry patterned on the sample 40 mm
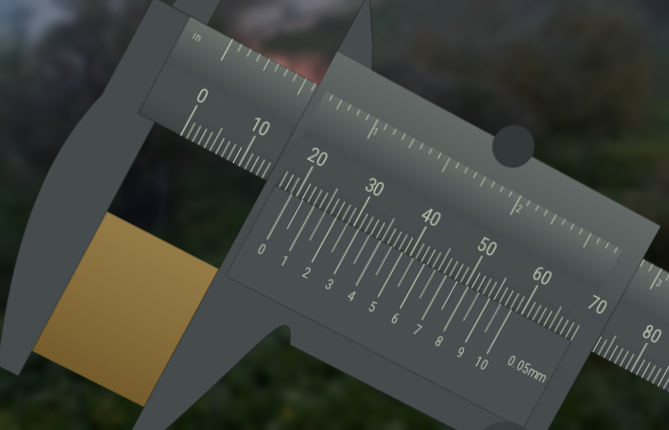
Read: 19.2 mm
